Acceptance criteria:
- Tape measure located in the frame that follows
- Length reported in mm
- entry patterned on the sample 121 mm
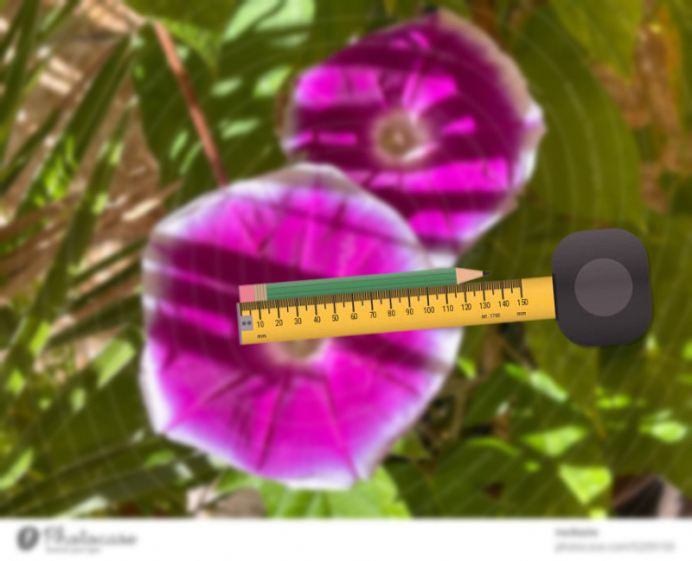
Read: 135 mm
